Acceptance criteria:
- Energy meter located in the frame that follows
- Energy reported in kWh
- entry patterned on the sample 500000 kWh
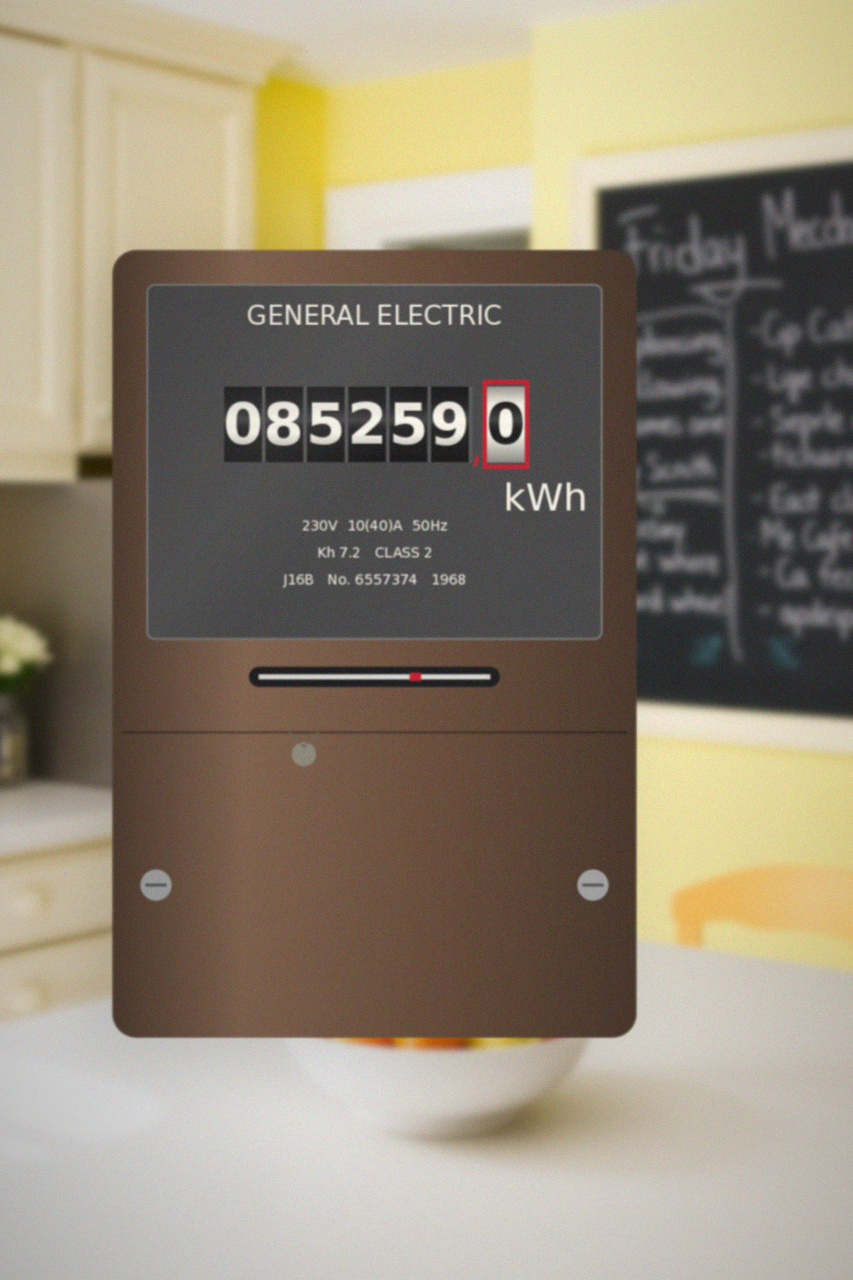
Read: 85259.0 kWh
